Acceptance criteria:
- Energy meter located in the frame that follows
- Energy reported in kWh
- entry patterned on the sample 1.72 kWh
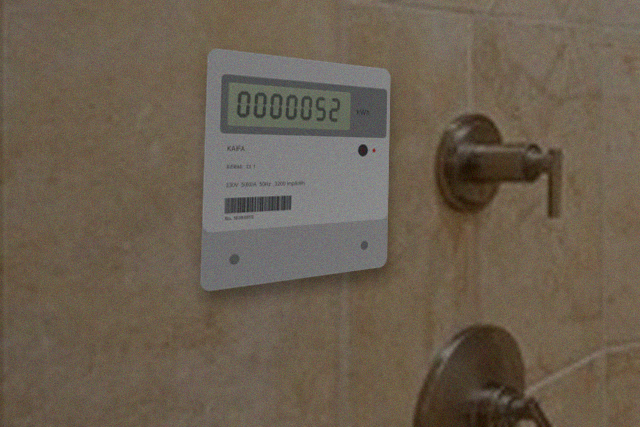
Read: 52 kWh
